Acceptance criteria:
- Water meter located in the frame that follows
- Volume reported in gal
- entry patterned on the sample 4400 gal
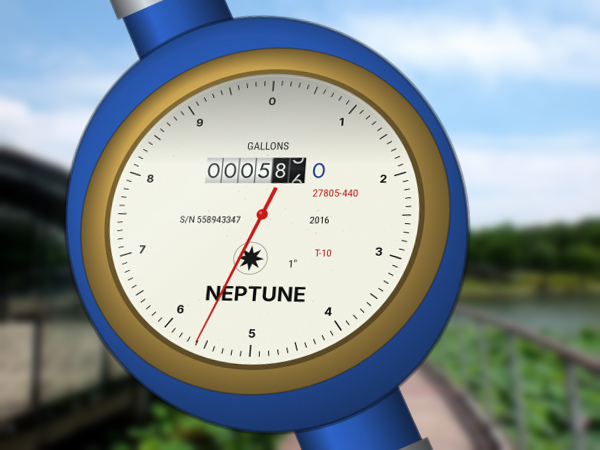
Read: 5855.6 gal
